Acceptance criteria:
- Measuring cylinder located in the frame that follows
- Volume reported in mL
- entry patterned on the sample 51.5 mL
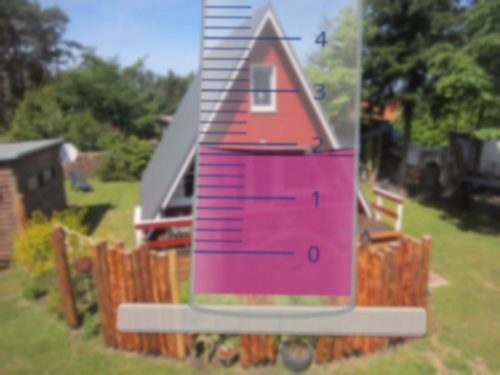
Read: 1.8 mL
